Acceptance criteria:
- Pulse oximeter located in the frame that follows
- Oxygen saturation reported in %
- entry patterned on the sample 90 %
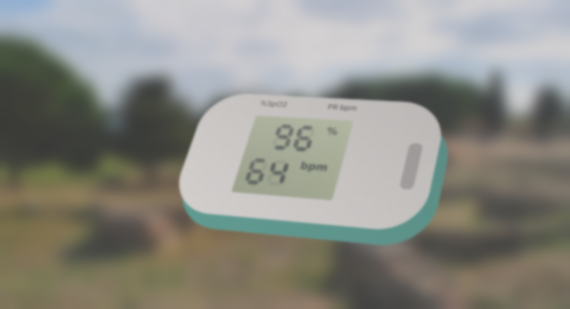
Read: 96 %
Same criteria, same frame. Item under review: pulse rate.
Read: 64 bpm
